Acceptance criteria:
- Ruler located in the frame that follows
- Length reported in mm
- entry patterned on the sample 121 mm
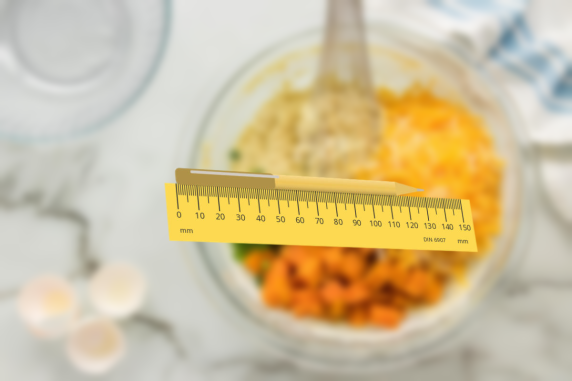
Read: 130 mm
